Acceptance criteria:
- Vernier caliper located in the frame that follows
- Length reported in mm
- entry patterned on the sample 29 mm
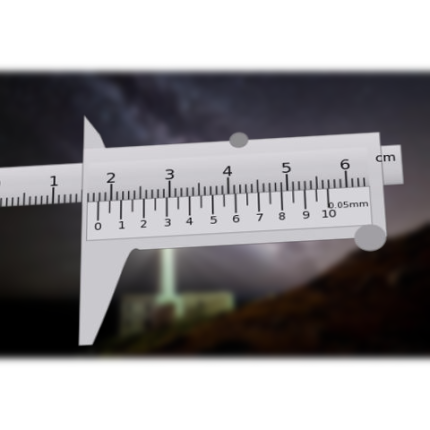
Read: 17.8 mm
